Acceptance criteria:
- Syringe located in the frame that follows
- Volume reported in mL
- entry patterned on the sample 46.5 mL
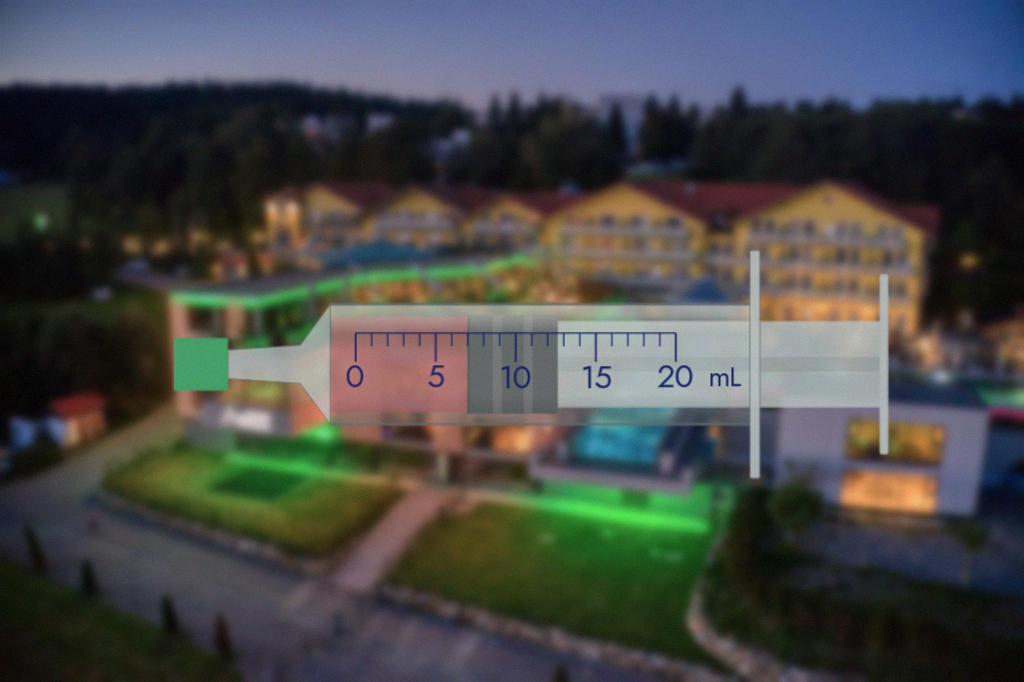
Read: 7 mL
